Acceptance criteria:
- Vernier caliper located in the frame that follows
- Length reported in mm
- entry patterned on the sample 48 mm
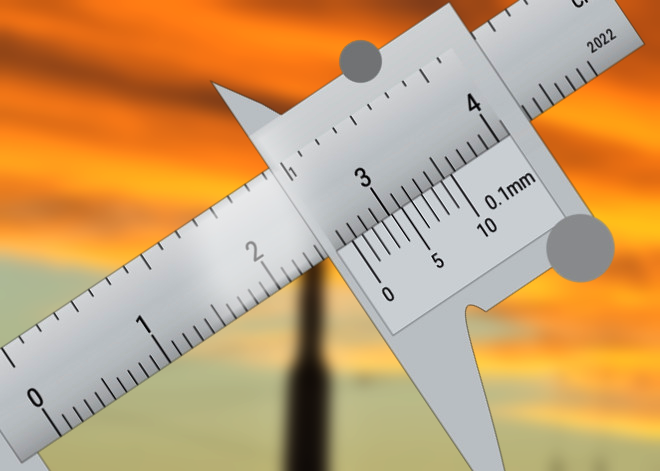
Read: 26.6 mm
